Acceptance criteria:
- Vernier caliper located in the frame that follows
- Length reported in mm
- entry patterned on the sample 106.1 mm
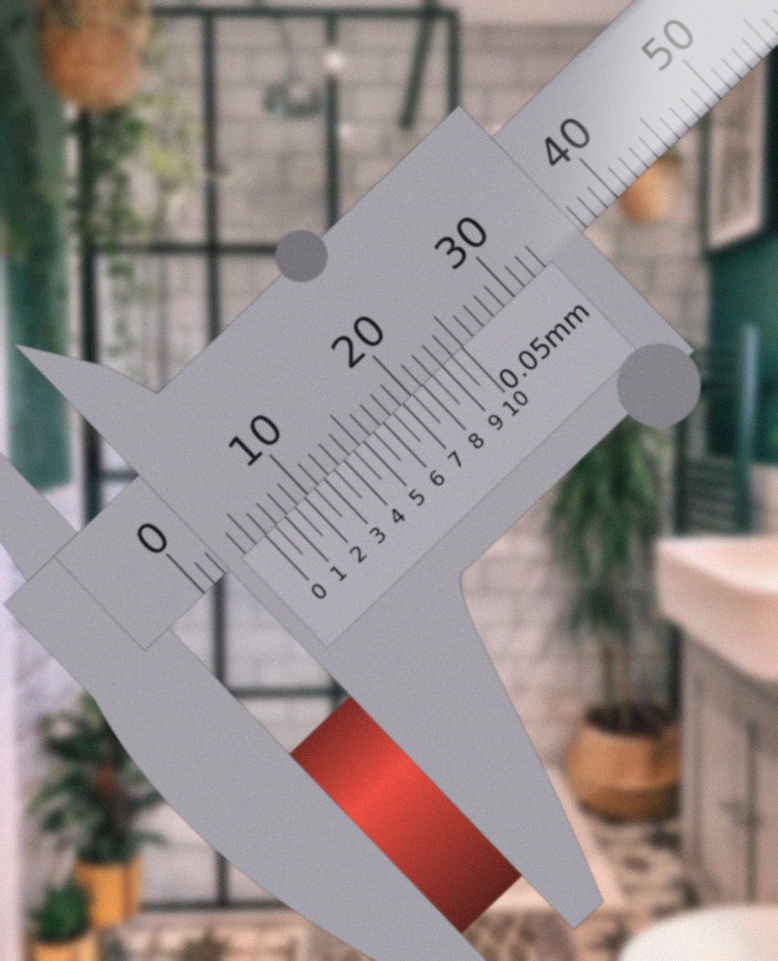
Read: 5.9 mm
